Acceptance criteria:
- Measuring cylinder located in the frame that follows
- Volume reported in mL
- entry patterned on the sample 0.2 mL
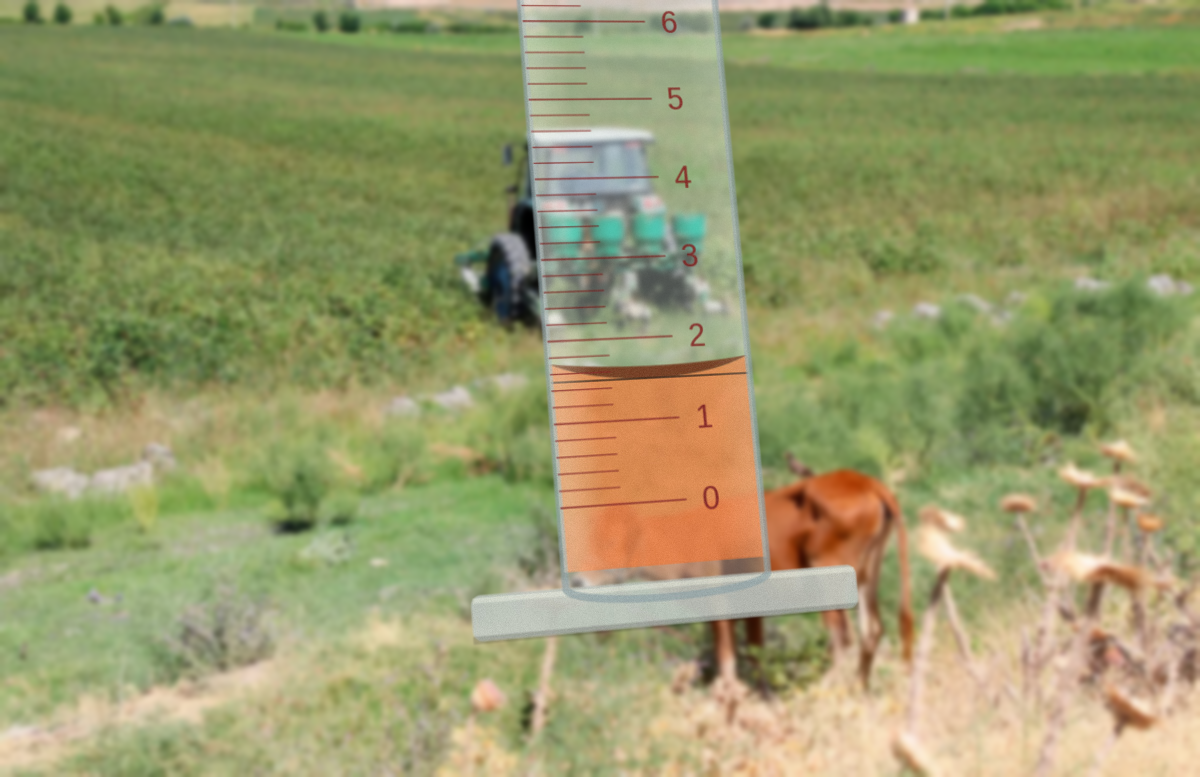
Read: 1.5 mL
